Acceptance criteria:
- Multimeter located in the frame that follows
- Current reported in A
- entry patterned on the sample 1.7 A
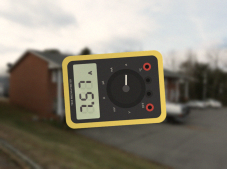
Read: 7.57 A
